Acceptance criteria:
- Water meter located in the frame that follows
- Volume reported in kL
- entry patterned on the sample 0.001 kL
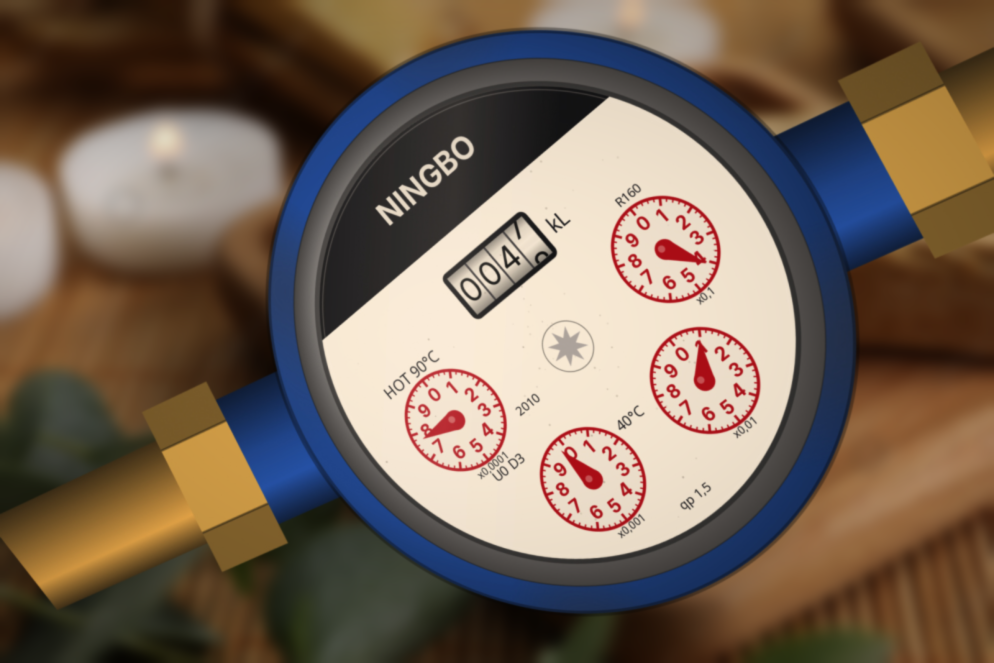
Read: 47.4097 kL
